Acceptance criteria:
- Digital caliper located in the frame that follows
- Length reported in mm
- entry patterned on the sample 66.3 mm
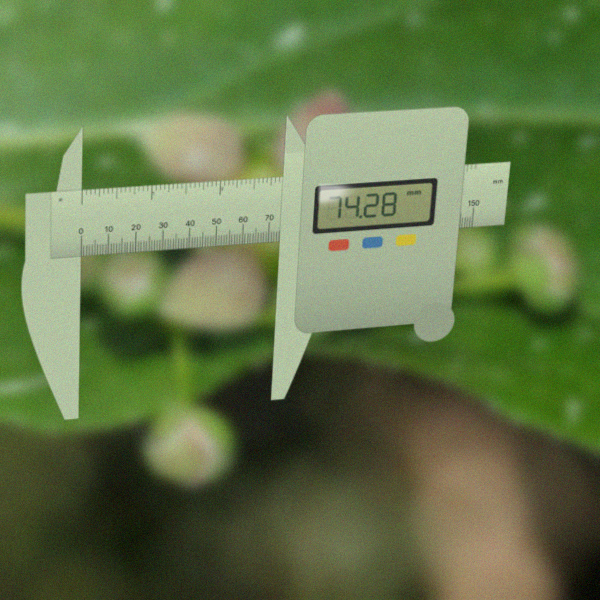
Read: 74.28 mm
